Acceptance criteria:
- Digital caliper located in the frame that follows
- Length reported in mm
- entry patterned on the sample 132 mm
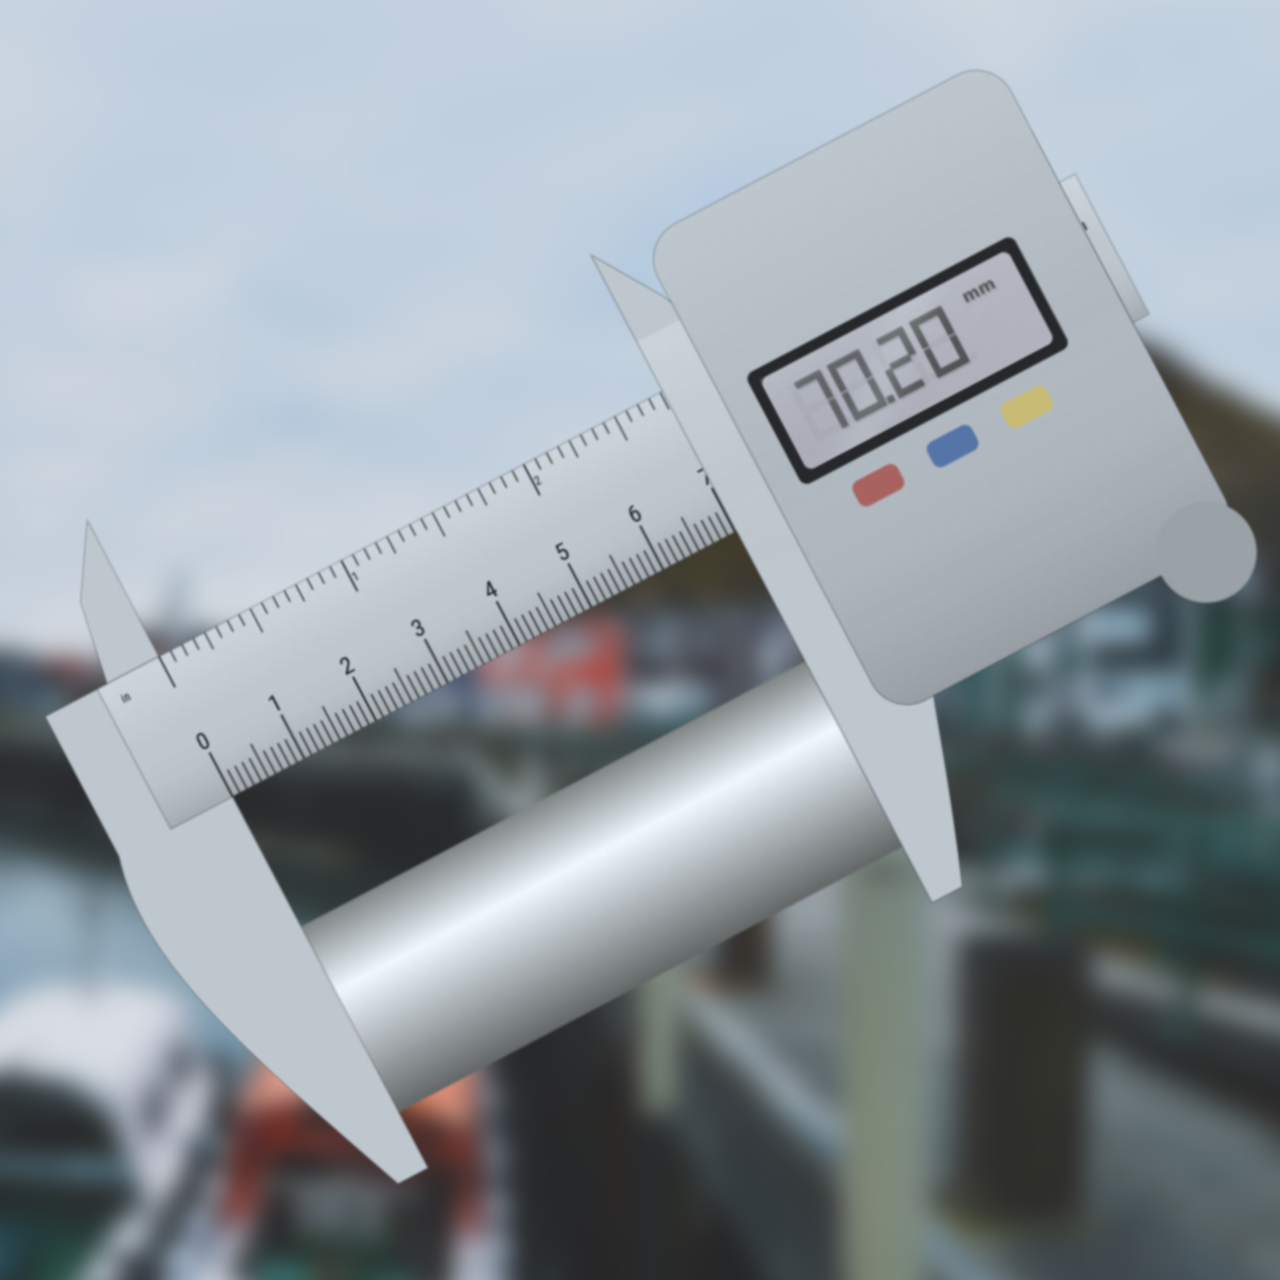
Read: 70.20 mm
